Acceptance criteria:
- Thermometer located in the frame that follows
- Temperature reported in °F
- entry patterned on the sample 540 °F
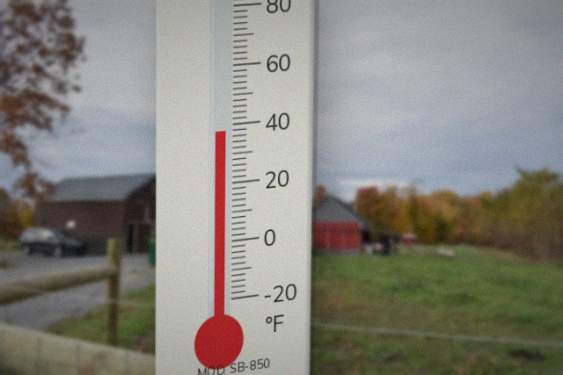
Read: 38 °F
